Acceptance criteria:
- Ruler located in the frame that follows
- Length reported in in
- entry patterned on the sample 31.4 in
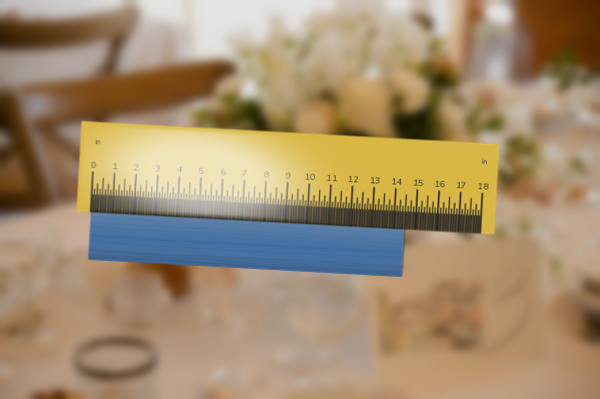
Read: 14.5 in
